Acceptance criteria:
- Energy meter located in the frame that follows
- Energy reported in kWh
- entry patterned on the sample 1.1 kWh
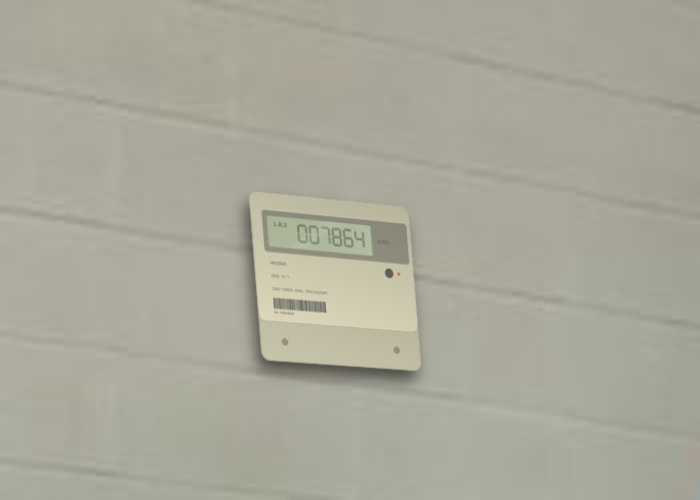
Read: 7864 kWh
